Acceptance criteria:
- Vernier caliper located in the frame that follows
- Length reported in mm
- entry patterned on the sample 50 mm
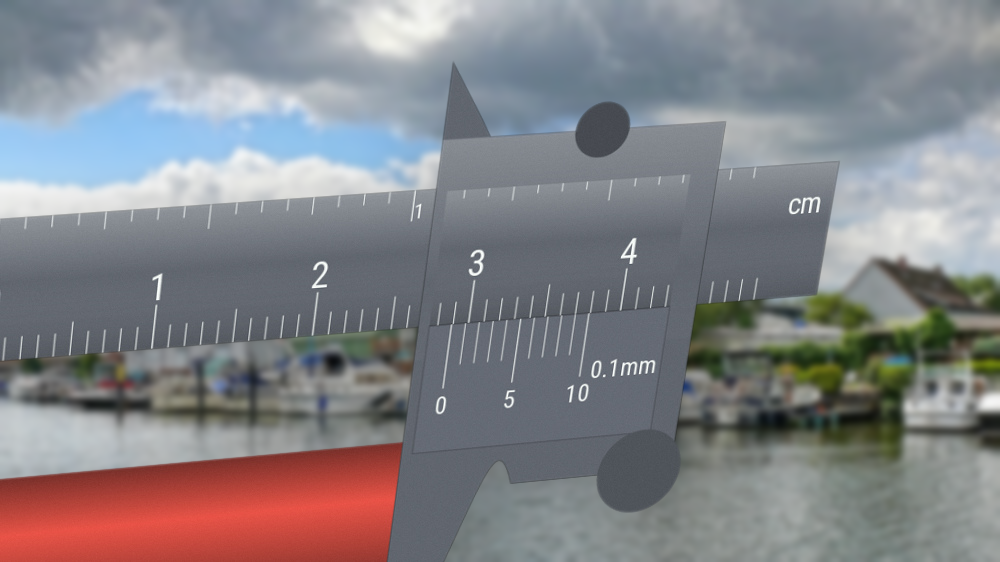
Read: 28.9 mm
